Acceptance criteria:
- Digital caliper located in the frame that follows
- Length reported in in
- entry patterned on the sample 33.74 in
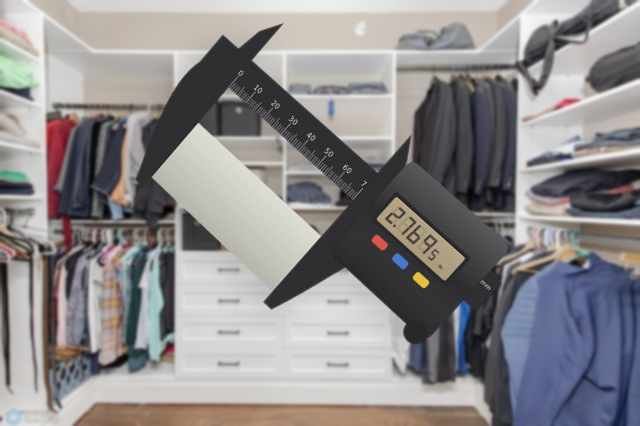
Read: 2.7695 in
